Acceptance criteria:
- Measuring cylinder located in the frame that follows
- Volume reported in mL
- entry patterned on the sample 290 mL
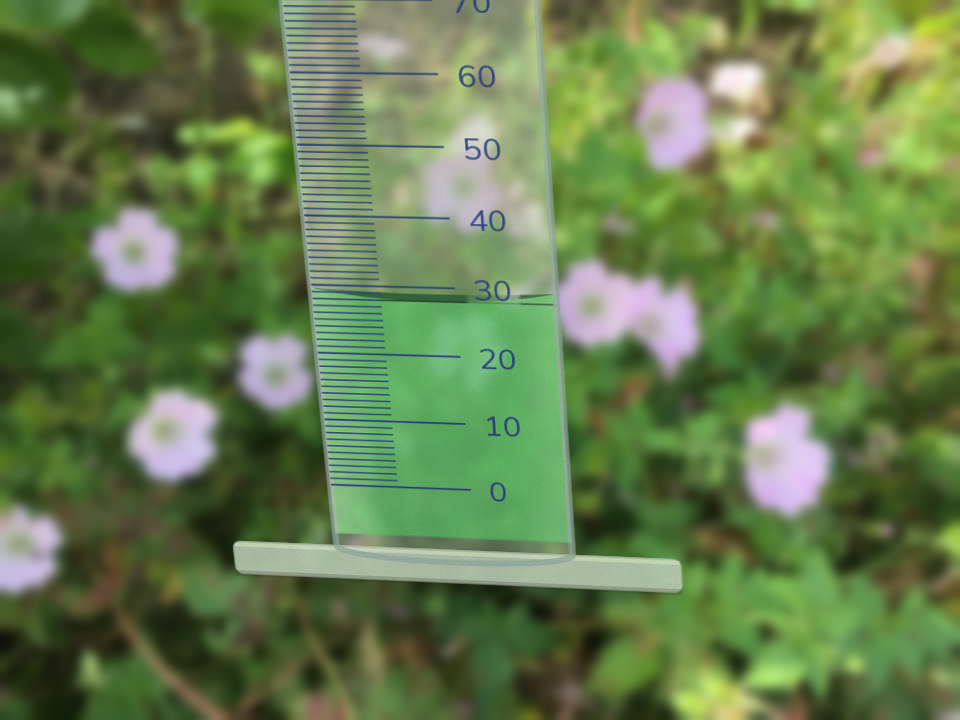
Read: 28 mL
